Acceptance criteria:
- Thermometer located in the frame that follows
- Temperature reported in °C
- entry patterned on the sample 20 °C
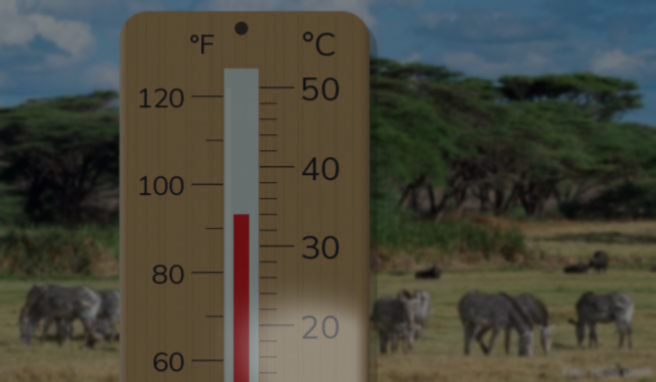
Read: 34 °C
